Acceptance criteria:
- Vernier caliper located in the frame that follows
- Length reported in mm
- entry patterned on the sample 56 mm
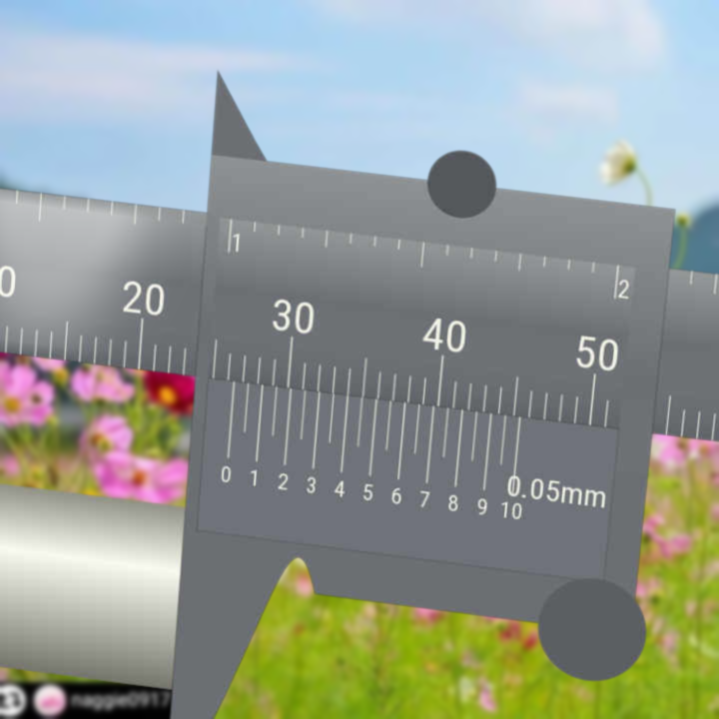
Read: 26.4 mm
